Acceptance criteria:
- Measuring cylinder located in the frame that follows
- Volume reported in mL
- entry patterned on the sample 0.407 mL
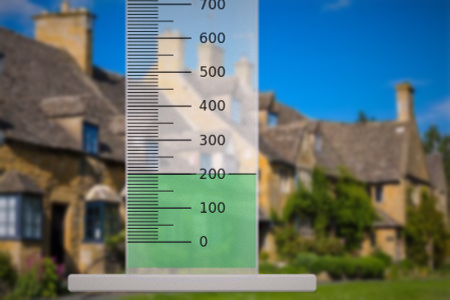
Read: 200 mL
